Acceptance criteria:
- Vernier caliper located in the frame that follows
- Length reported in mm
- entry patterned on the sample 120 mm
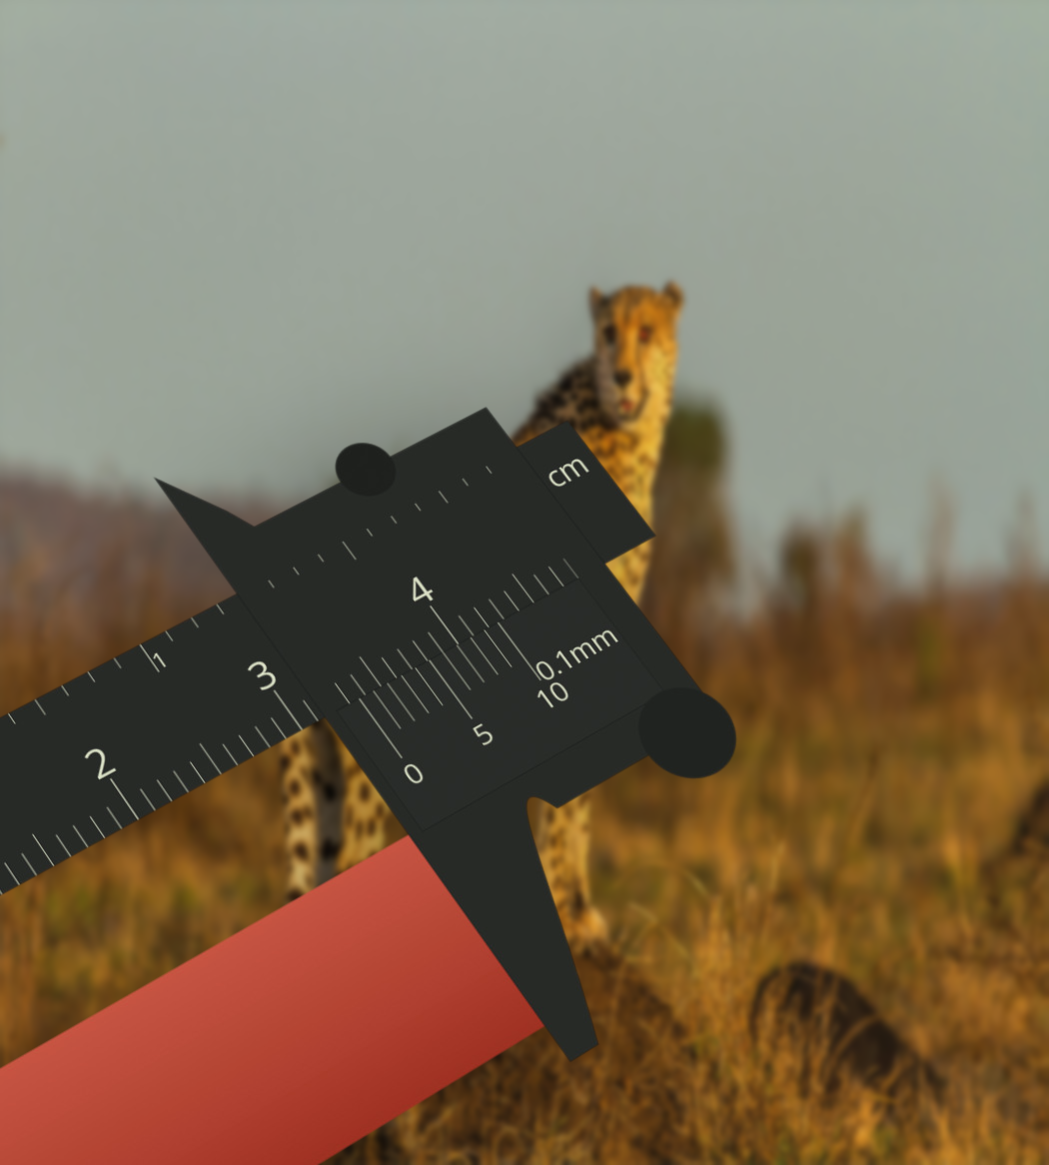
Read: 33.6 mm
